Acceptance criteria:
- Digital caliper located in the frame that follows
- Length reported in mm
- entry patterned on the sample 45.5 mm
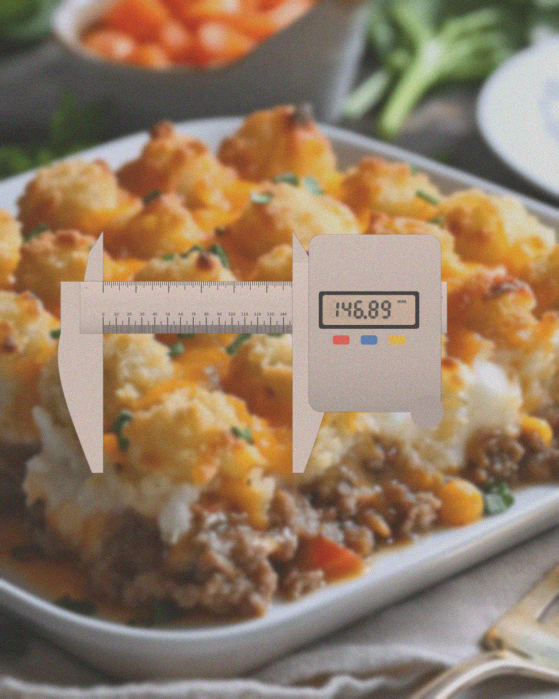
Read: 146.89 mm
